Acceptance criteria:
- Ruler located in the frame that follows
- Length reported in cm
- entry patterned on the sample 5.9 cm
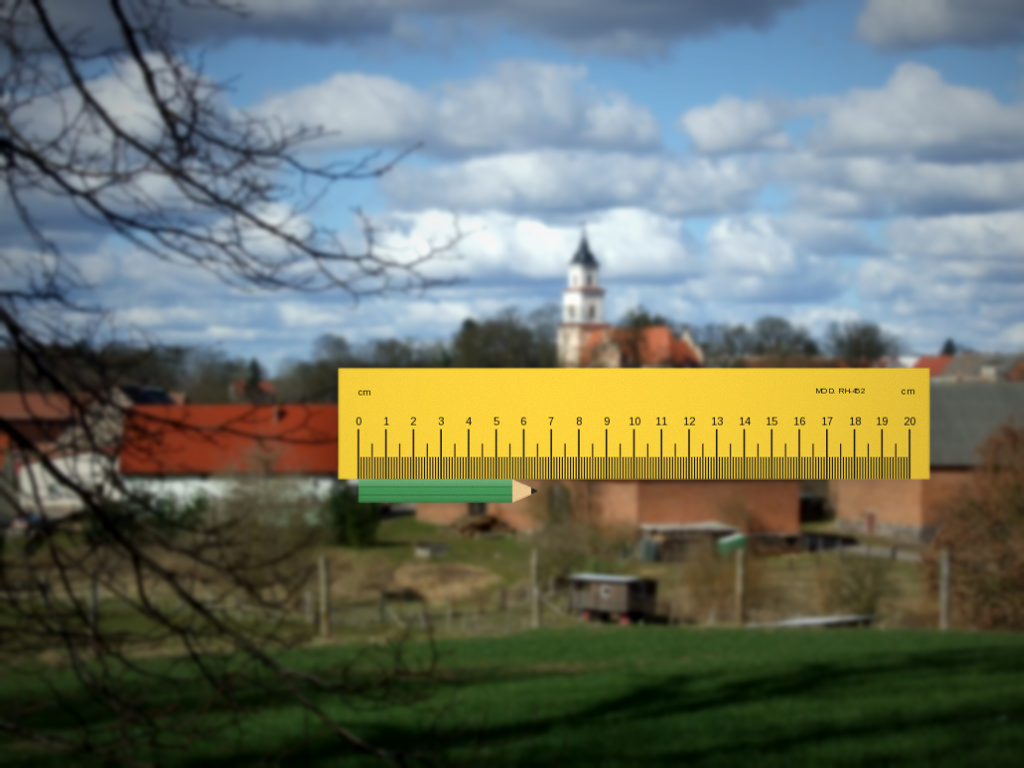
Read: 6.5 cm
